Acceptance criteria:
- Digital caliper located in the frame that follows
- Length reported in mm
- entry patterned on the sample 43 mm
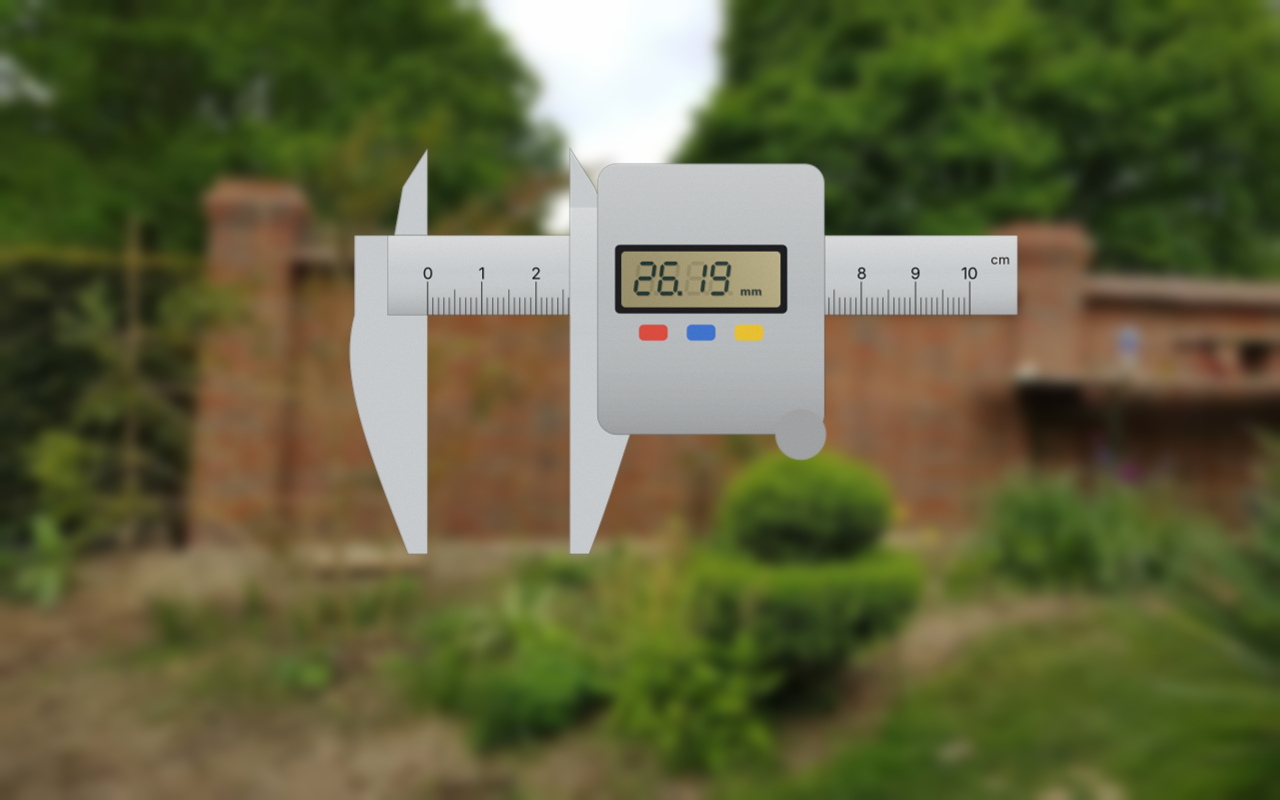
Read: 26.19 mm
